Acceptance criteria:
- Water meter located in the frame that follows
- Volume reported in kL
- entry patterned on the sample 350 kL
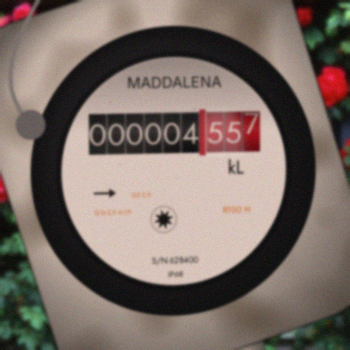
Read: 4.557 kL
